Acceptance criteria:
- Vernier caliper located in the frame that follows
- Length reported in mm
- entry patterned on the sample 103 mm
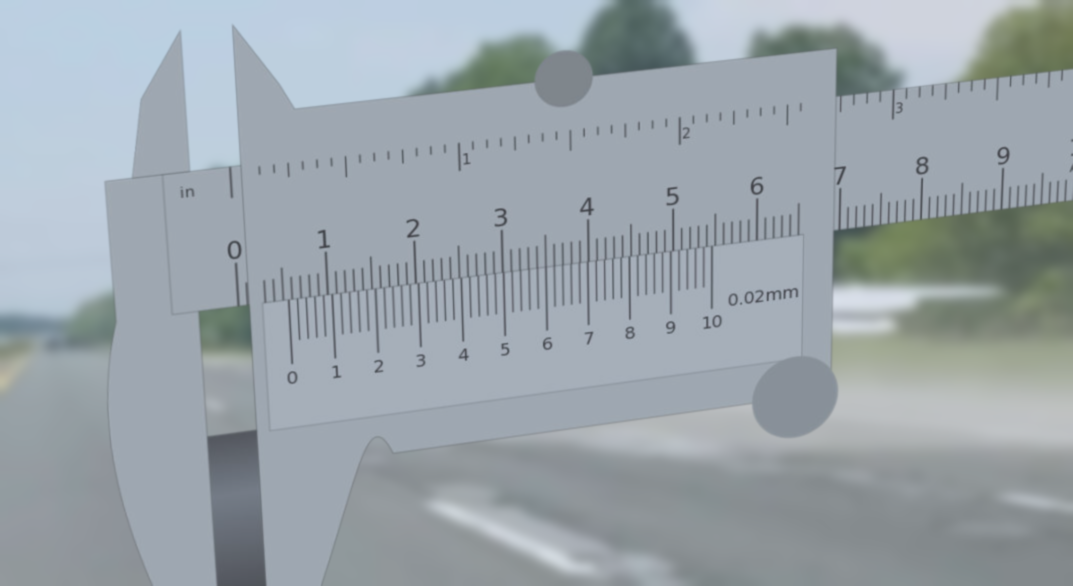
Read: 5.6 mm
